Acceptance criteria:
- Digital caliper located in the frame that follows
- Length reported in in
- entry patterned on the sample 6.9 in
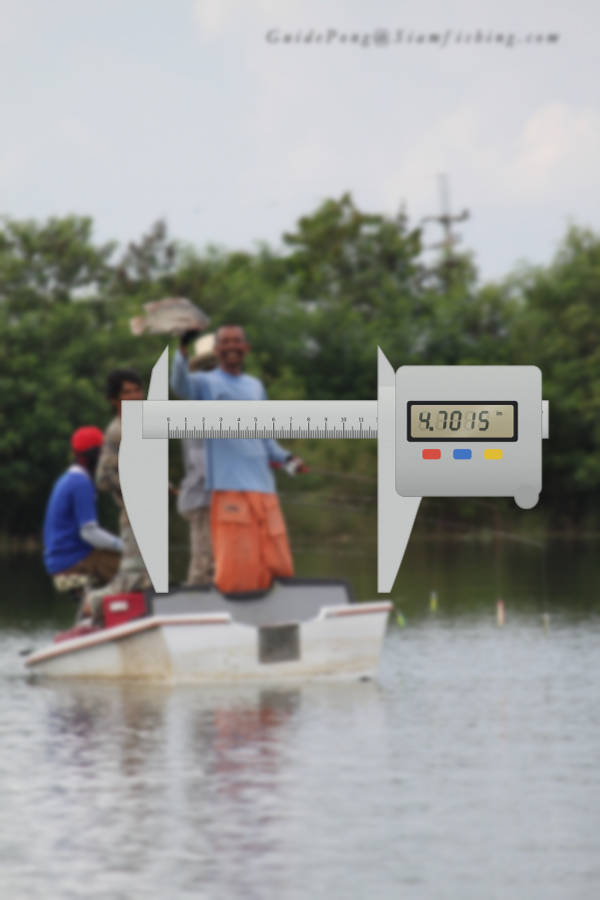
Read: 4.7015 in
